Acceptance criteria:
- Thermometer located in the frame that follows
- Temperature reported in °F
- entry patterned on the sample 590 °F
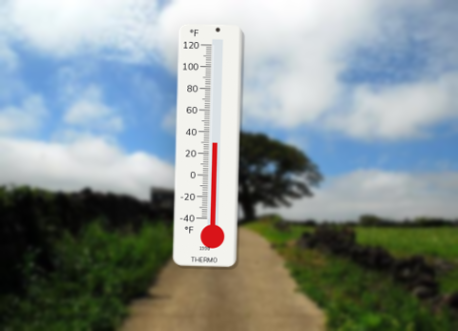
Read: 30 °F
